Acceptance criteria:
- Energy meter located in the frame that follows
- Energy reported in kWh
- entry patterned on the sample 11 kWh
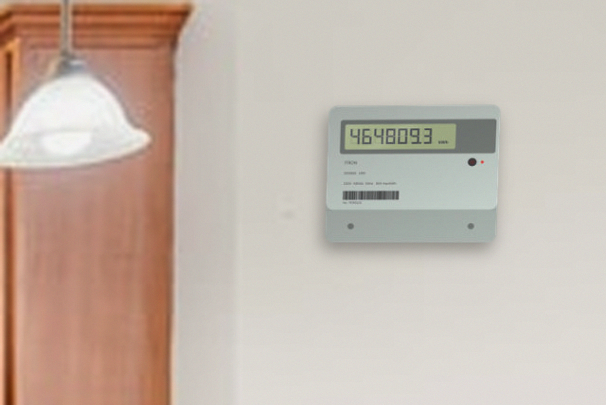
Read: 464809.3 kWh
